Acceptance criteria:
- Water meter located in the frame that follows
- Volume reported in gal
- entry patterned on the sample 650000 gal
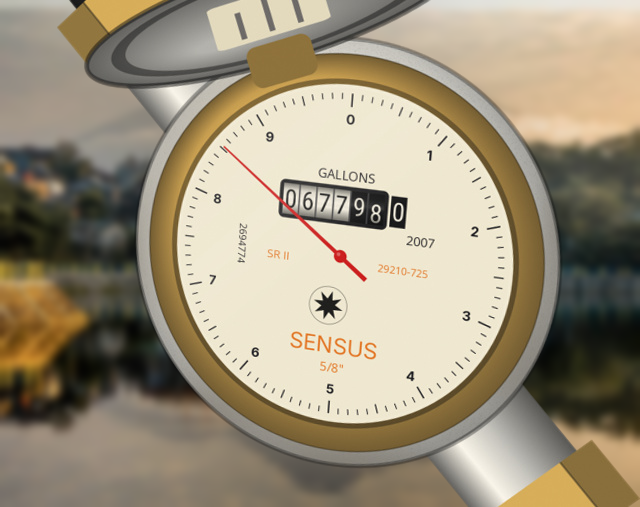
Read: 677978.5 gal
